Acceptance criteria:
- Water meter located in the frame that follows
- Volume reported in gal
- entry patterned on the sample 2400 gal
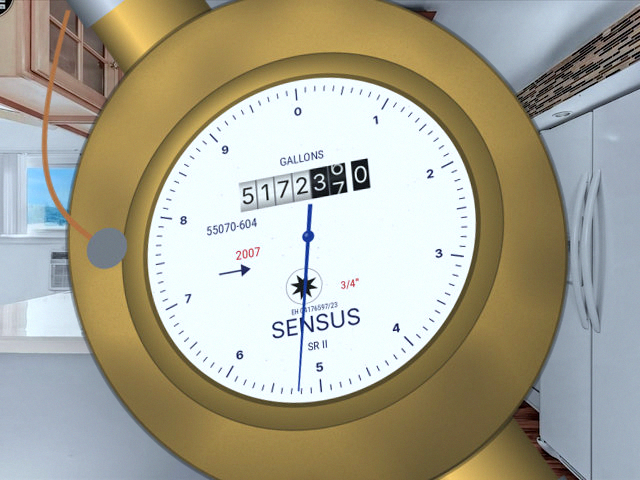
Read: 5172365.2 gal
